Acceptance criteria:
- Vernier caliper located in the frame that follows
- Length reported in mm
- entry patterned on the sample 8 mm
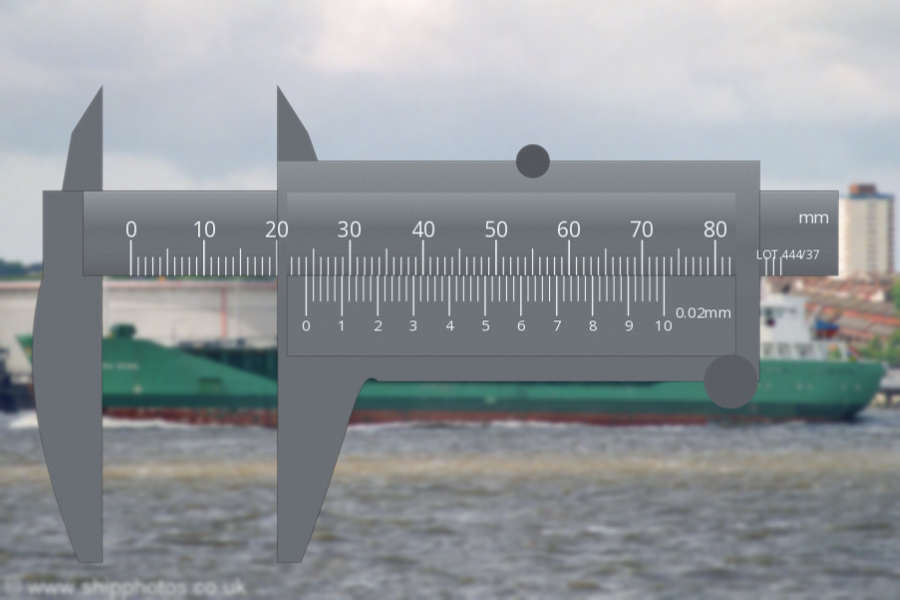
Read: 24.0 mm
